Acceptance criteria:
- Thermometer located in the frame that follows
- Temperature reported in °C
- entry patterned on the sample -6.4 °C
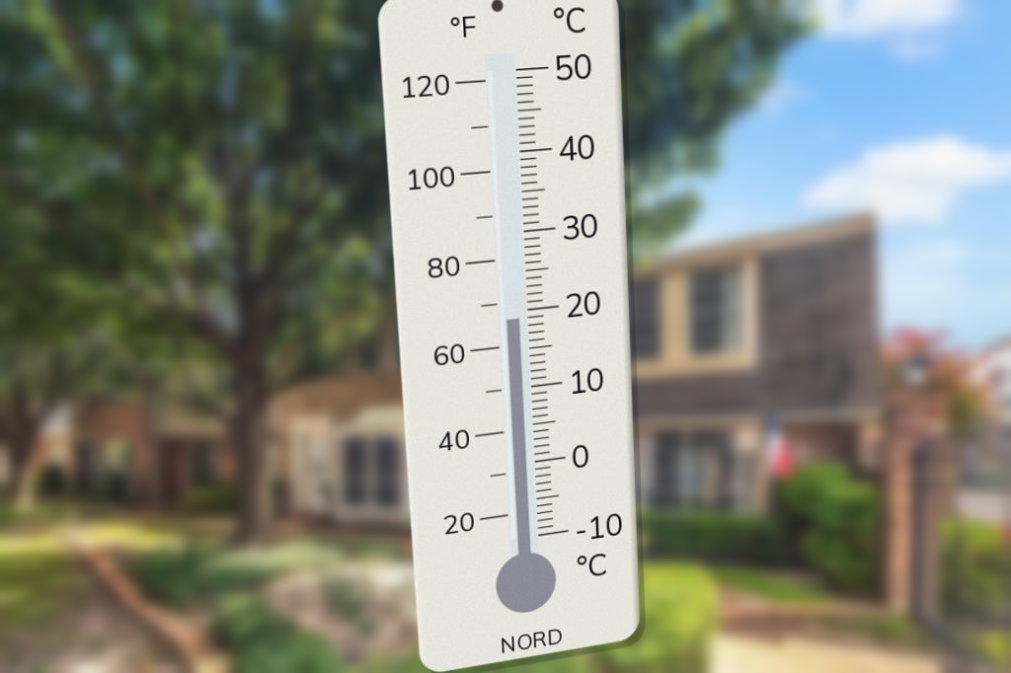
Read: 19 °C
